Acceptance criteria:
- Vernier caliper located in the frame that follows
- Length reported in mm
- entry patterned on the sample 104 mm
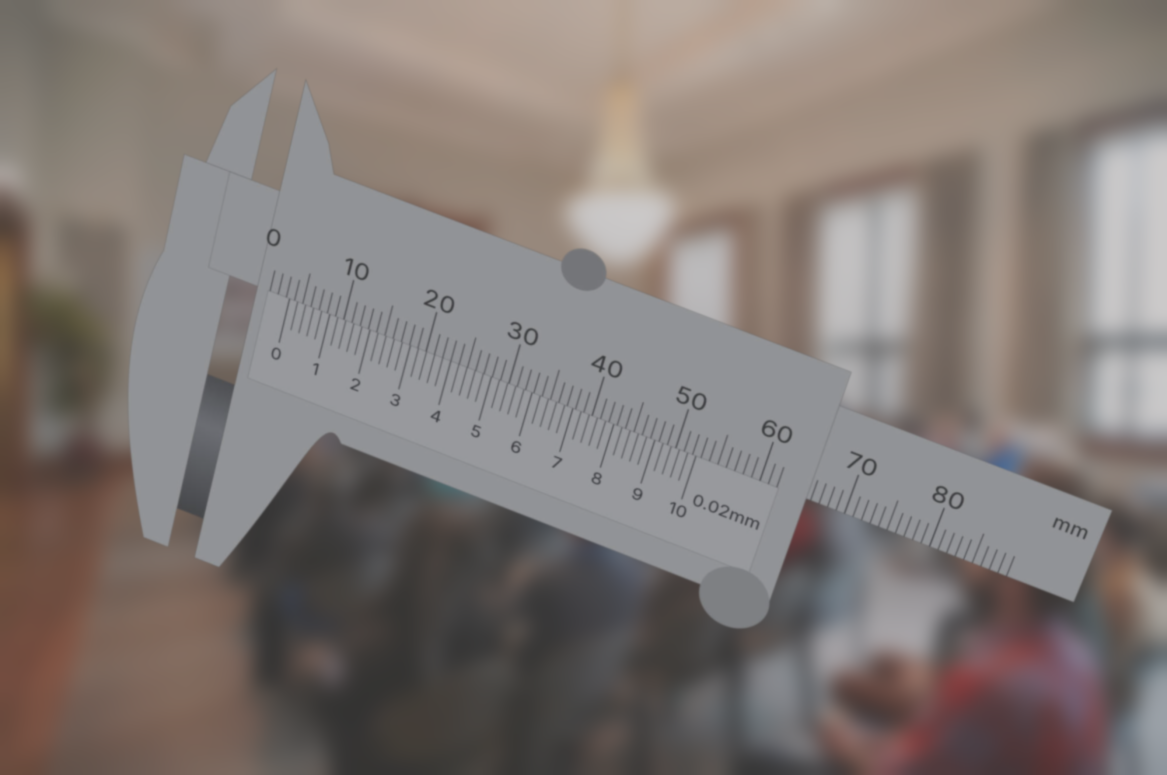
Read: 3.4 mm
